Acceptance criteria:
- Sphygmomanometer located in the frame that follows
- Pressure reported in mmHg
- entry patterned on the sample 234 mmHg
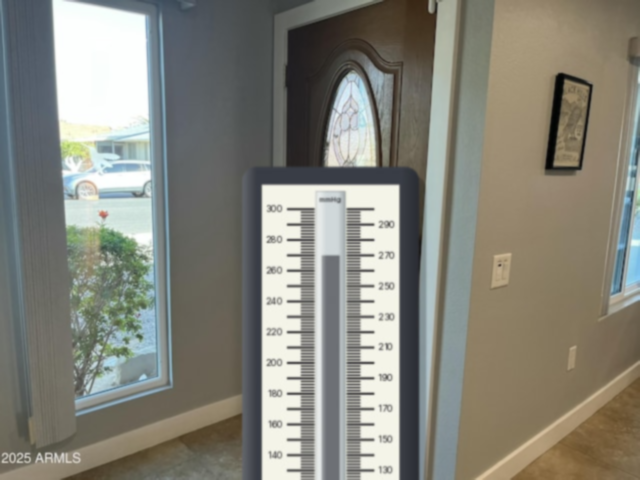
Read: 270 mmHg
